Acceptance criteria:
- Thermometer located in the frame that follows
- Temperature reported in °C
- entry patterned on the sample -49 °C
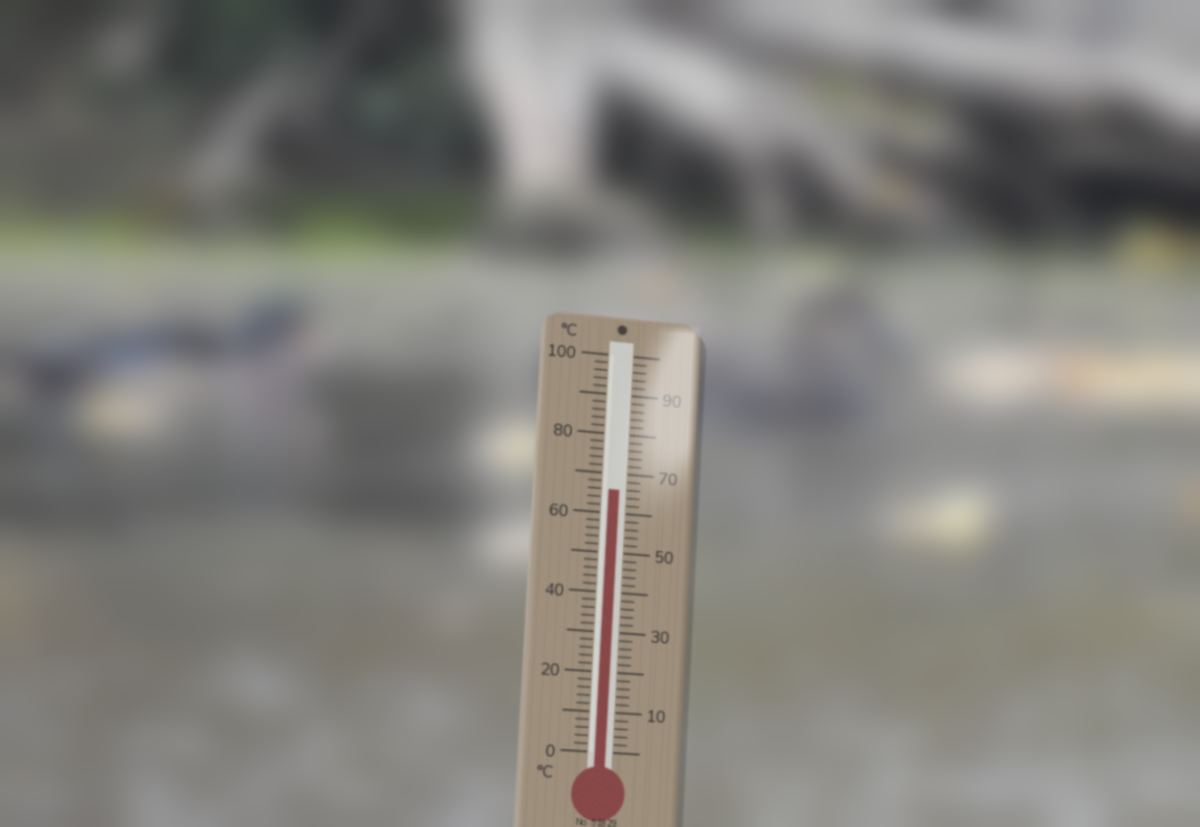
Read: 66 °C
